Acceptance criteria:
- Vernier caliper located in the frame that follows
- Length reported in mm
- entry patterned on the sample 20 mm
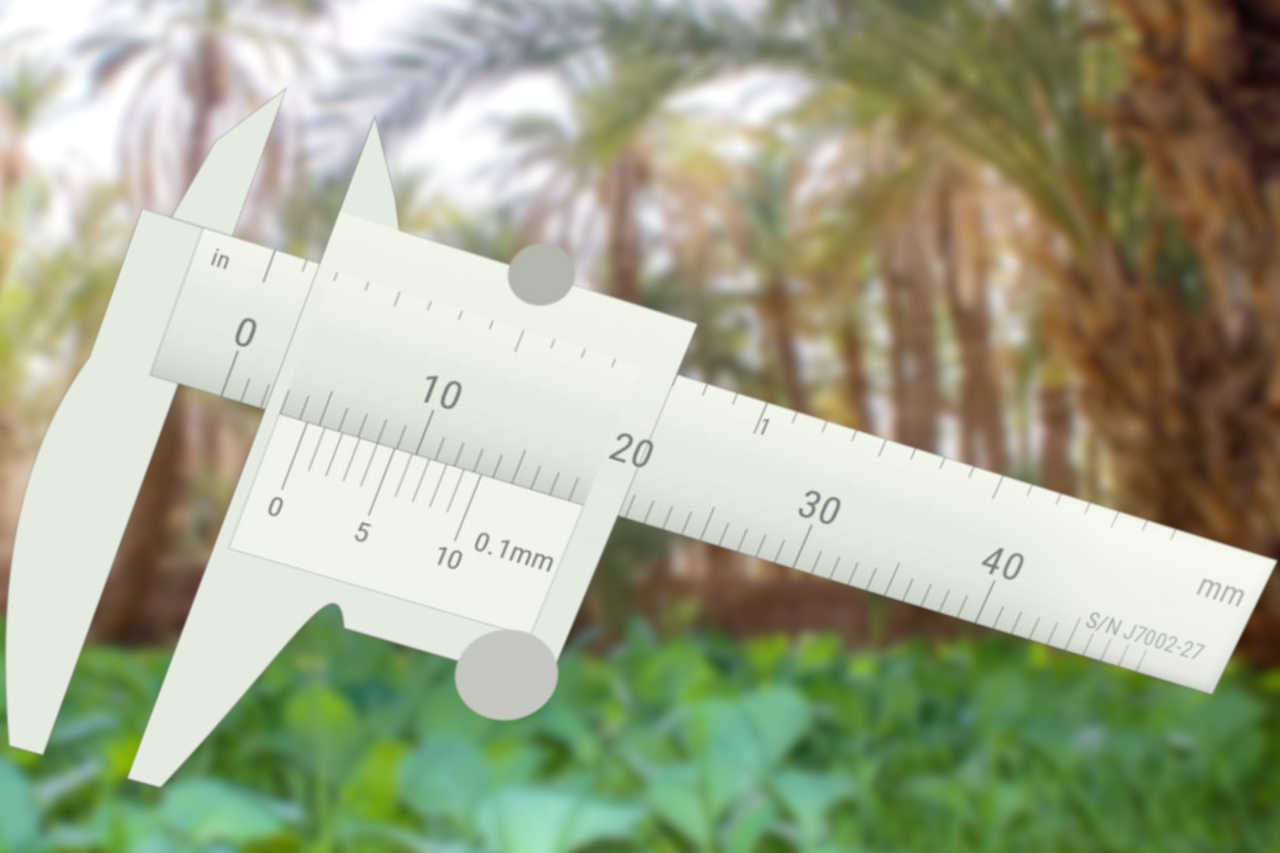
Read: 4.4 mm
